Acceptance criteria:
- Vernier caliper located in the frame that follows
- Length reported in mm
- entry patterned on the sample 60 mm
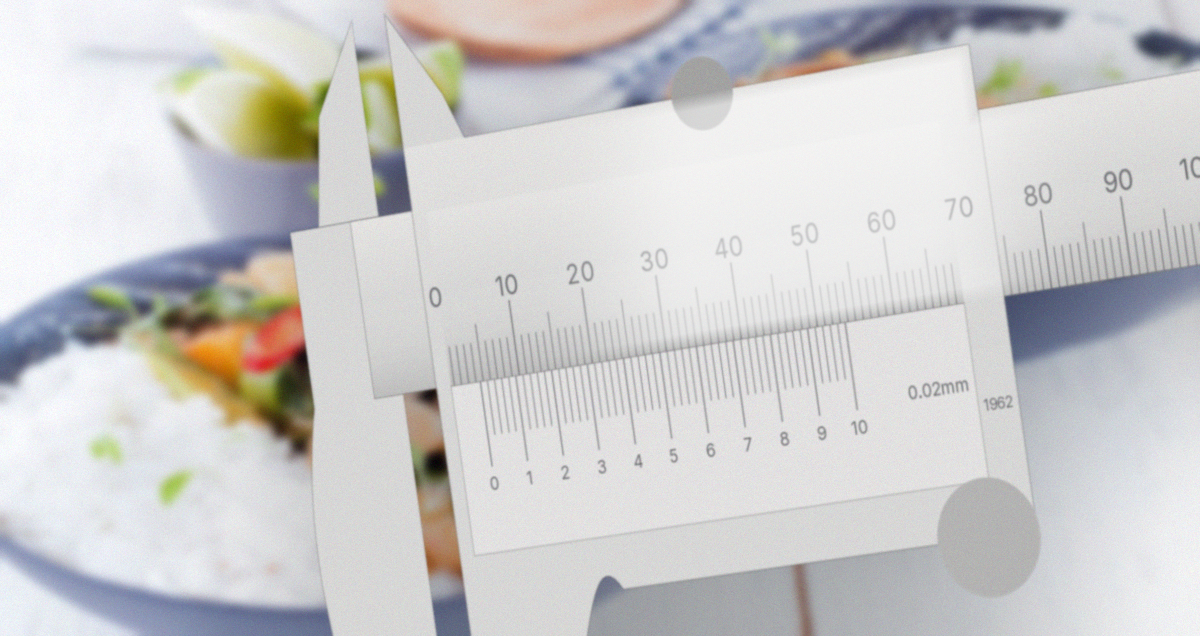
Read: 4.6 mm
